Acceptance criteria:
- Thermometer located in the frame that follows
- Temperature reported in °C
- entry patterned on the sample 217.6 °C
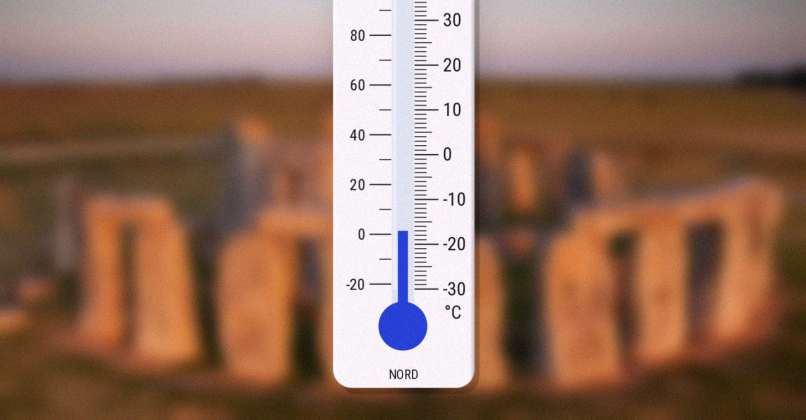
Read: -17 °C
